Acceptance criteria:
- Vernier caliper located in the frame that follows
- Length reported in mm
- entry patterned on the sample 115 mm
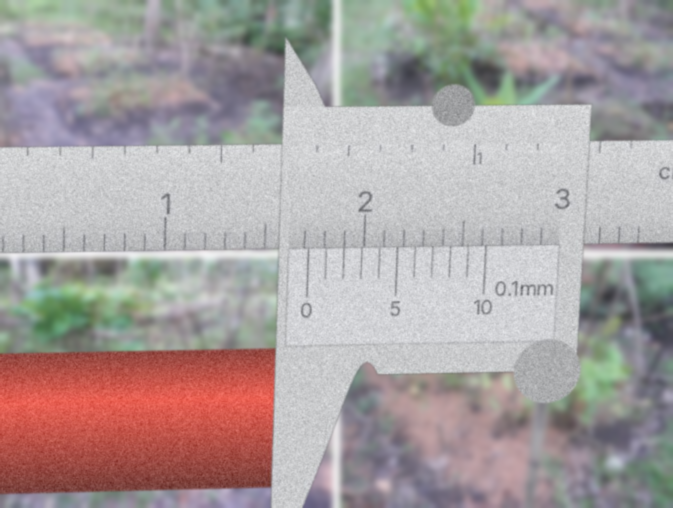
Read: 17.2 mm
